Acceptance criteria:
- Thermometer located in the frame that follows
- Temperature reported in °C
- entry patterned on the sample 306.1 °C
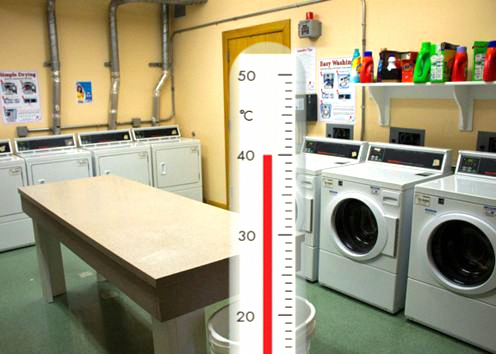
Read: 40 °C
